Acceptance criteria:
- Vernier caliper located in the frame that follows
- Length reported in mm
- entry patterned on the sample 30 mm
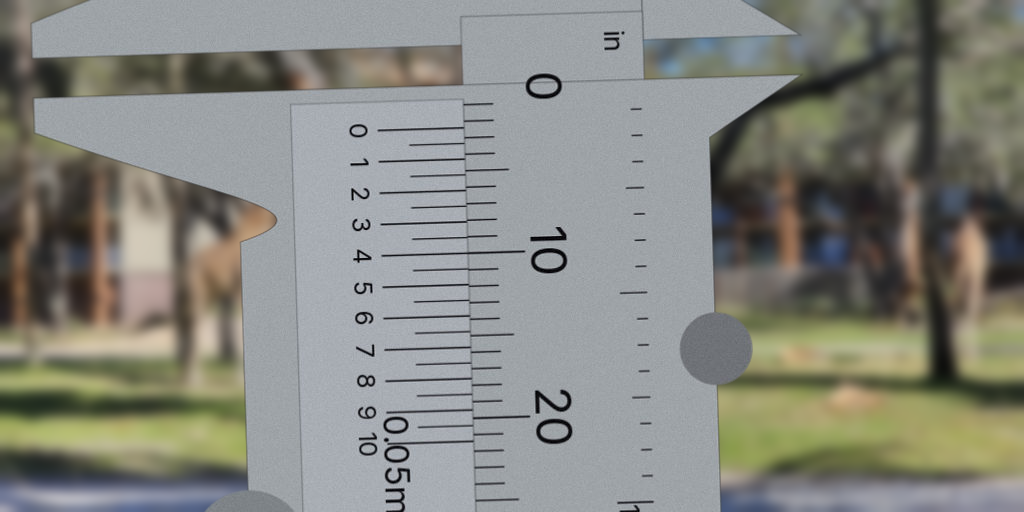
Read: 2.4 mm
